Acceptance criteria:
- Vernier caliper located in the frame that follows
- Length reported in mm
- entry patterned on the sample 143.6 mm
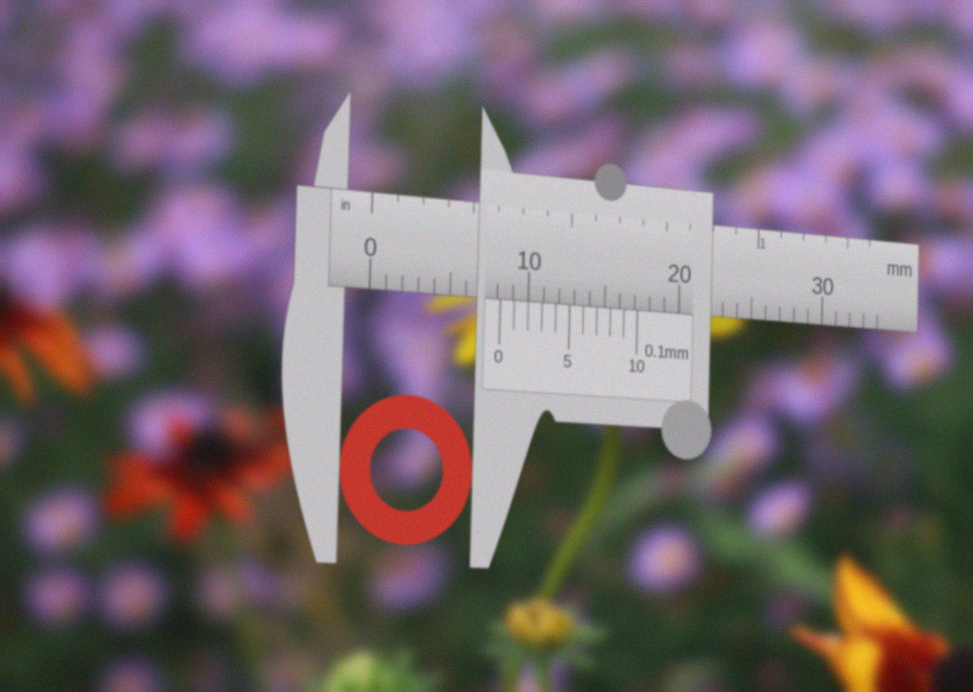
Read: 8.2 mm
